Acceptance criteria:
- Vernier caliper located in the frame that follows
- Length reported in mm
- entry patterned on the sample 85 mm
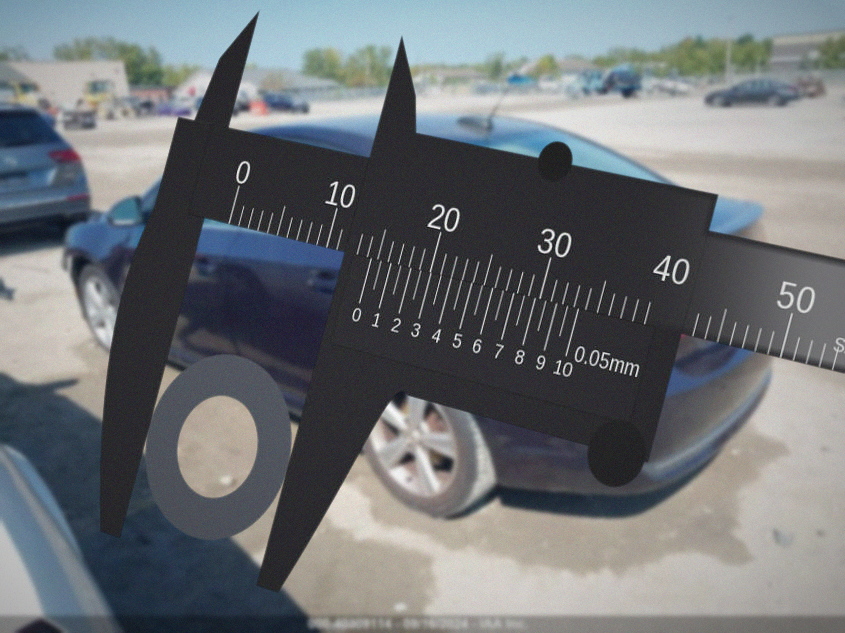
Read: 14.4 mm
